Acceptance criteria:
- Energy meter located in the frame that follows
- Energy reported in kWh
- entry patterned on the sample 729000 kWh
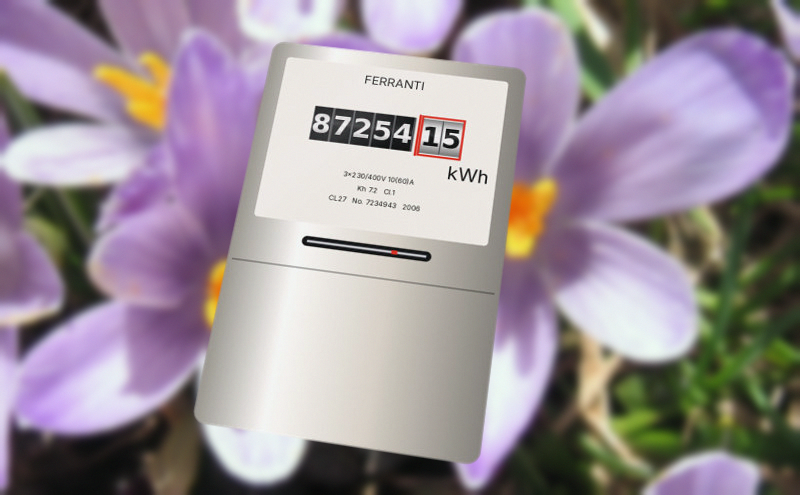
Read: 87254.15 kWh
